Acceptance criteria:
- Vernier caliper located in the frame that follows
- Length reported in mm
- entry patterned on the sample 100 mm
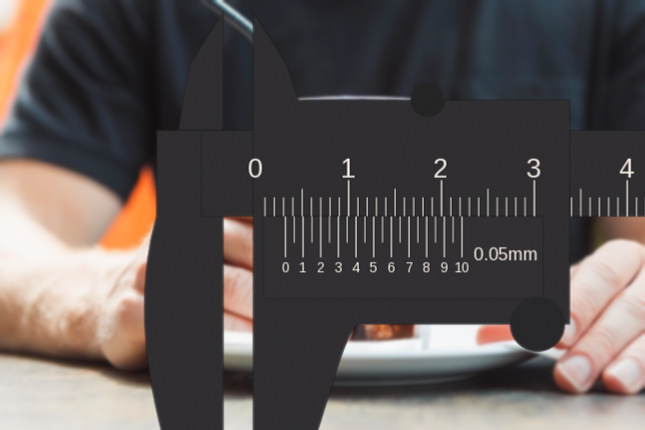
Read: 3.2 mm
